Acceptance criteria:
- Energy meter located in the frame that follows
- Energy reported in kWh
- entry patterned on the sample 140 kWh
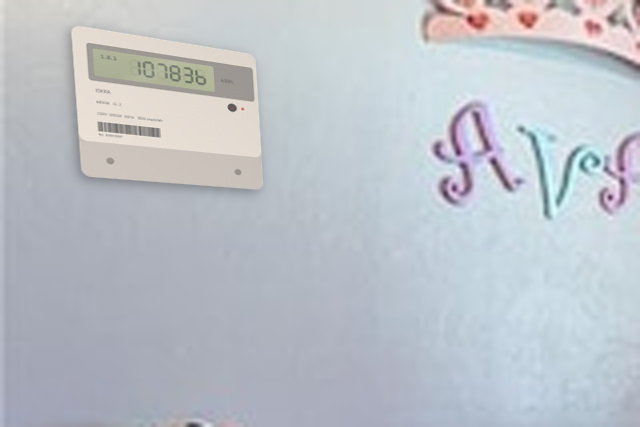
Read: 107836 kWh
